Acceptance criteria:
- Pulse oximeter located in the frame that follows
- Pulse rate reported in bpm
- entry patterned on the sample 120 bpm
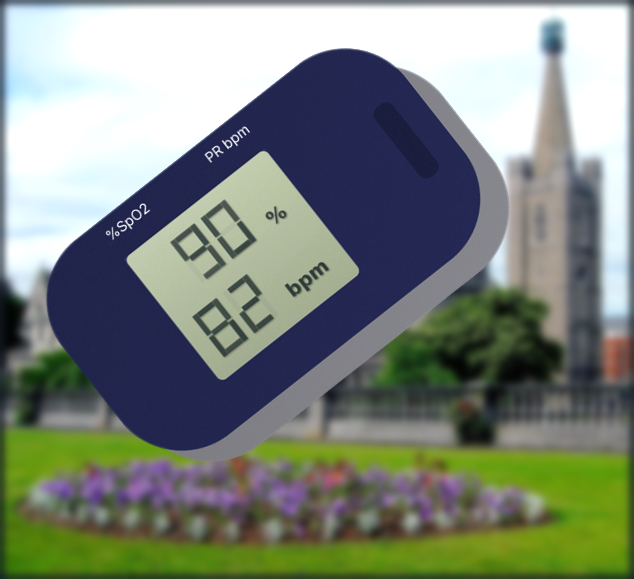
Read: 82 bpm
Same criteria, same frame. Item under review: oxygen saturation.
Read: 90 %
